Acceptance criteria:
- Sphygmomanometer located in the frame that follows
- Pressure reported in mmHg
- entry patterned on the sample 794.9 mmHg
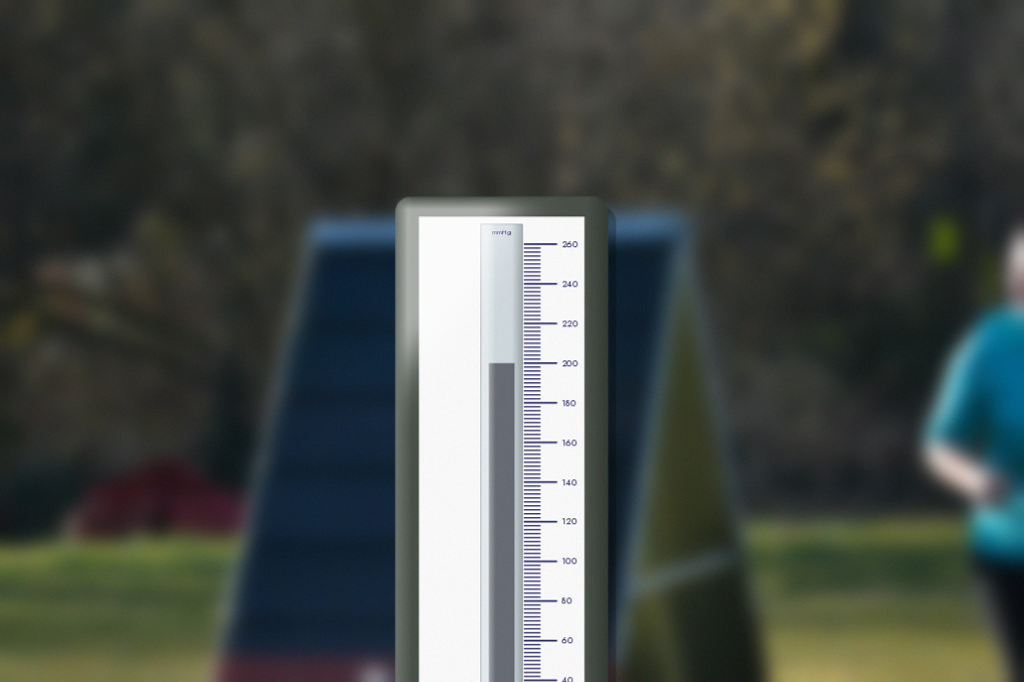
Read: 200 mmHg
